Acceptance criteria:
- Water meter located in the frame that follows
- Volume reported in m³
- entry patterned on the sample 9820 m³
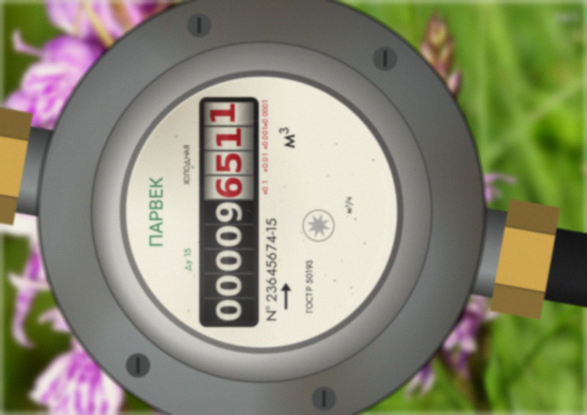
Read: 9.6511 m³
